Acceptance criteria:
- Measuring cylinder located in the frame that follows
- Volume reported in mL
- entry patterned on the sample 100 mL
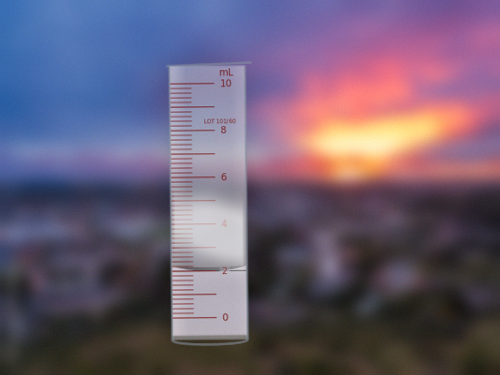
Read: 2 mL
